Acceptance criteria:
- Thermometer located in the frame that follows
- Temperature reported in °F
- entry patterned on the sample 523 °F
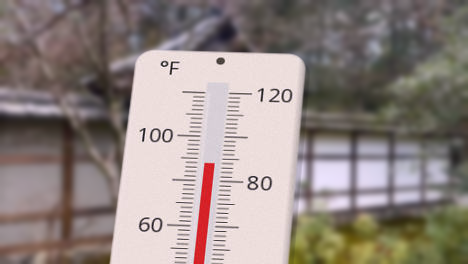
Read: 88 °F
